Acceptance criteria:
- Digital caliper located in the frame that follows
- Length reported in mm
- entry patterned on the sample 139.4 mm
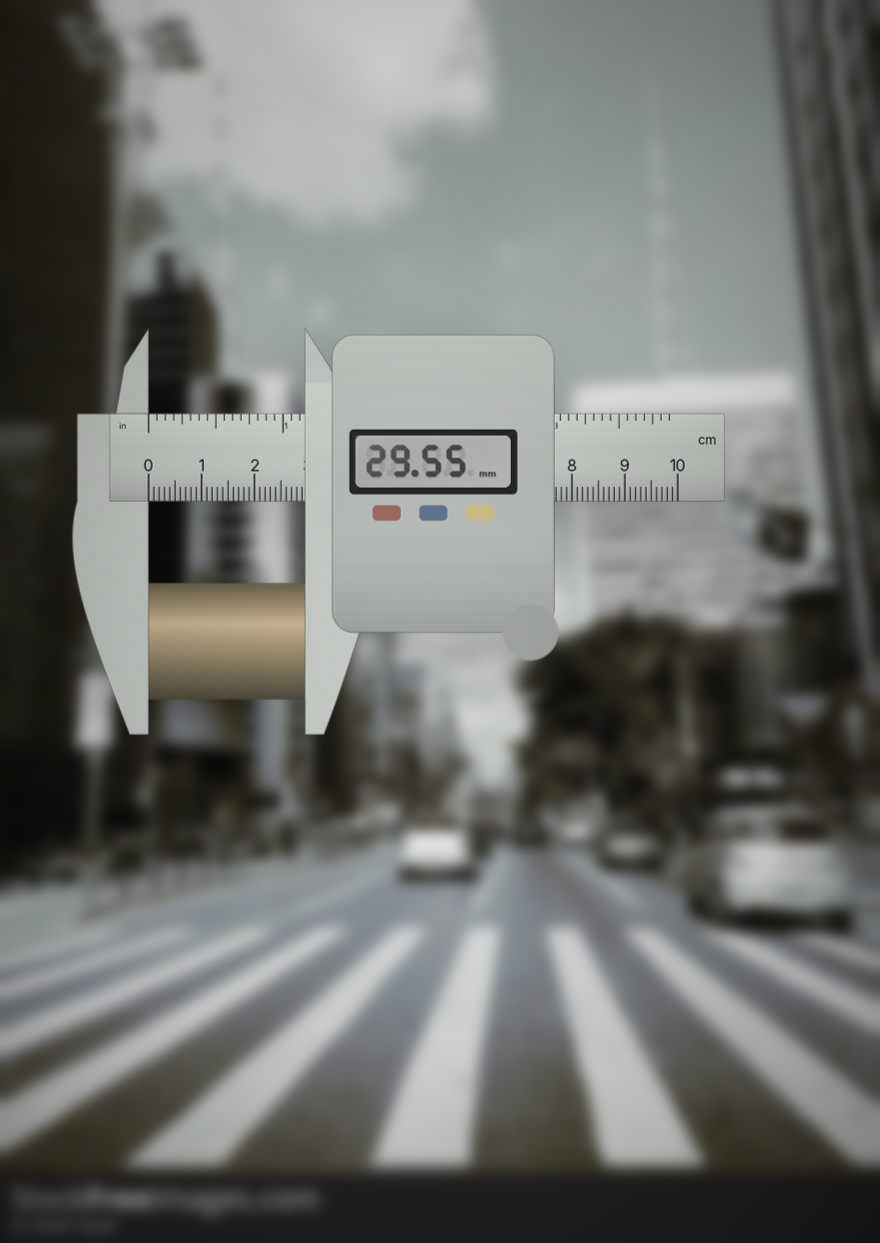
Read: 29.55 mm
